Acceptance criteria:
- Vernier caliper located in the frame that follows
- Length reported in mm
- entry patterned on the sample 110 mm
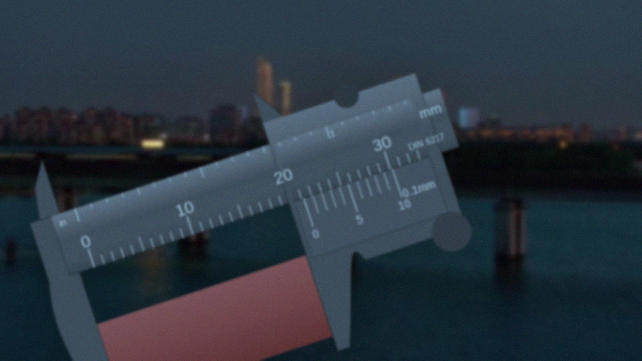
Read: 21.2 mm
